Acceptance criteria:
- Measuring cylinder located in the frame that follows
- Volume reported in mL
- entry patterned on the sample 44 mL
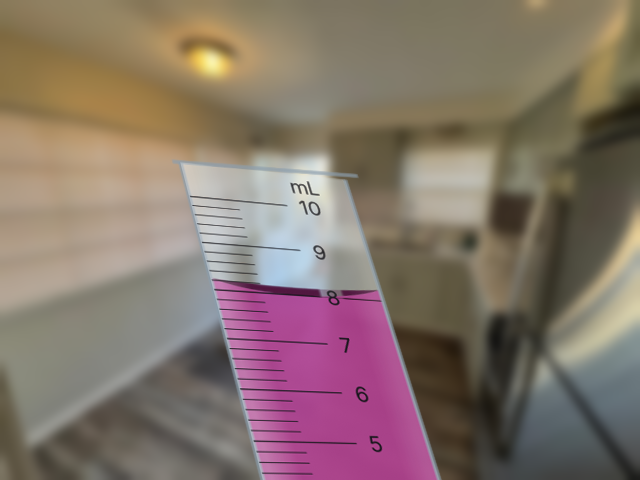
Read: 8 mL
